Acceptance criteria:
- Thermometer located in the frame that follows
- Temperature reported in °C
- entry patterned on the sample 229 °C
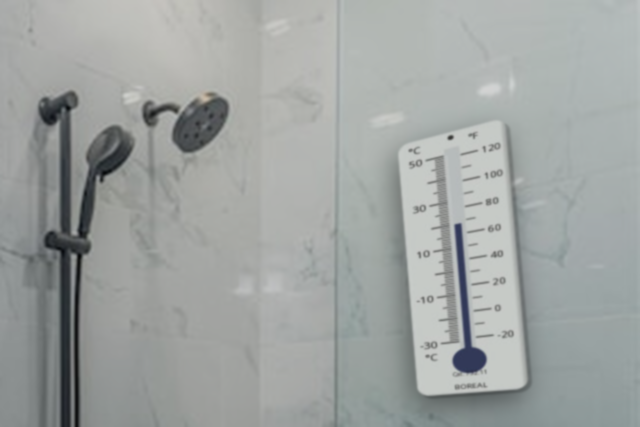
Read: 20 °C
